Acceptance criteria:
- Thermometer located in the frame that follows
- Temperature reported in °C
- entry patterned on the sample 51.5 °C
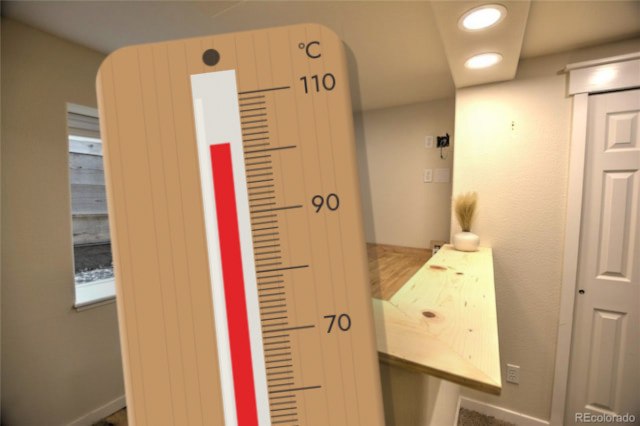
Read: 102 °C
